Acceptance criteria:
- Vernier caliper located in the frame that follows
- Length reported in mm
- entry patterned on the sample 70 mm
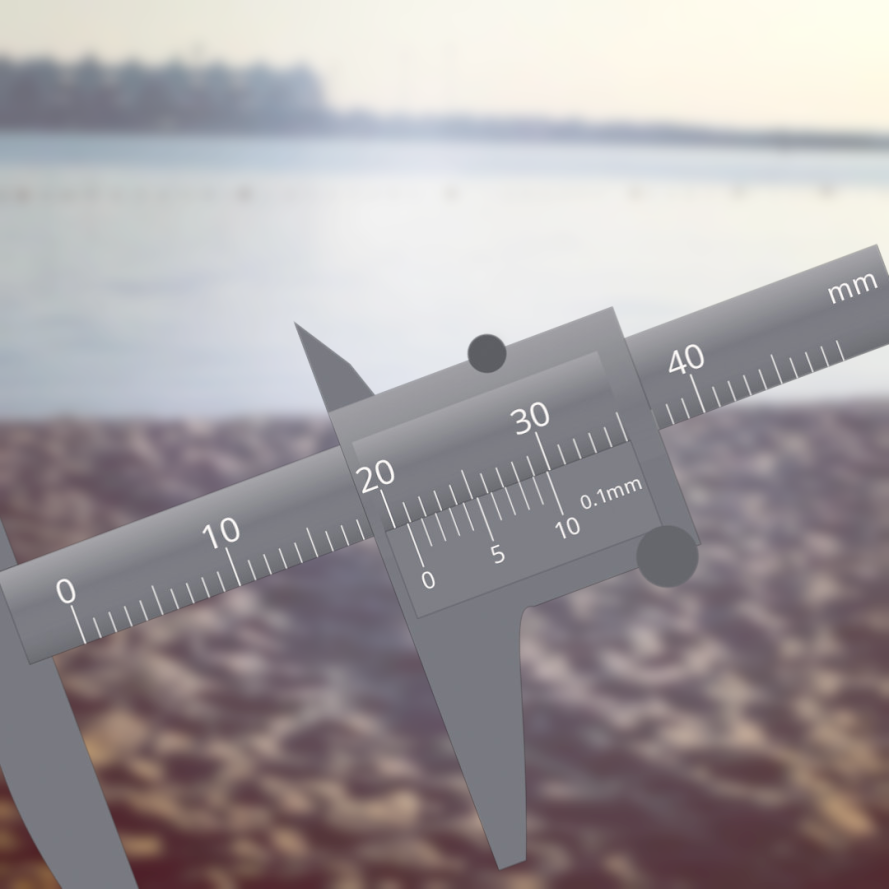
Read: 20.8 mm
